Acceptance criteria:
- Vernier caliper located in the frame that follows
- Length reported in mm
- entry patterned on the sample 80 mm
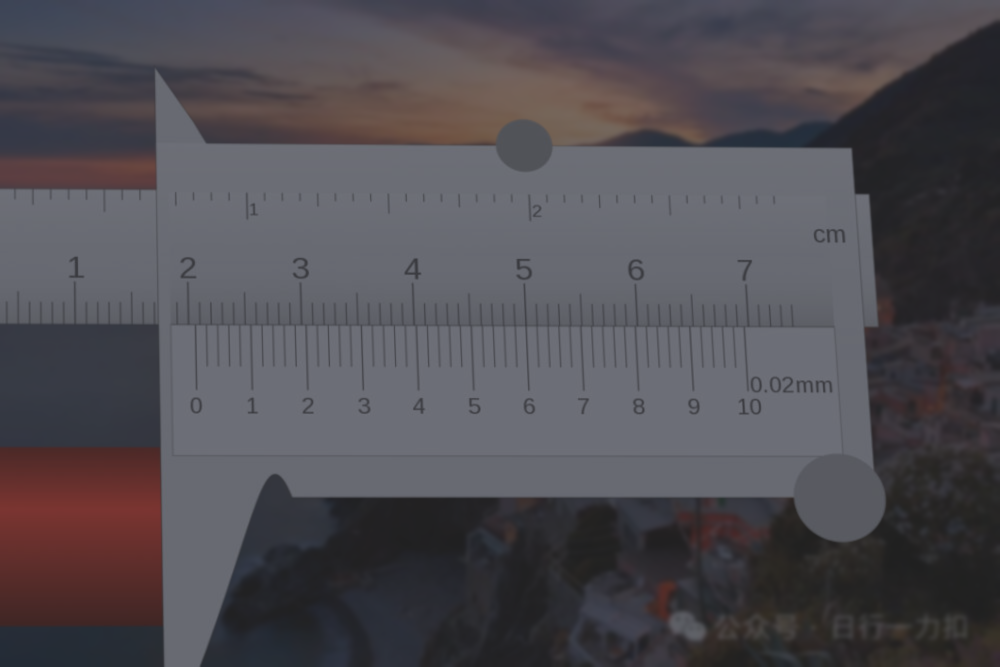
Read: 20.6 mm
